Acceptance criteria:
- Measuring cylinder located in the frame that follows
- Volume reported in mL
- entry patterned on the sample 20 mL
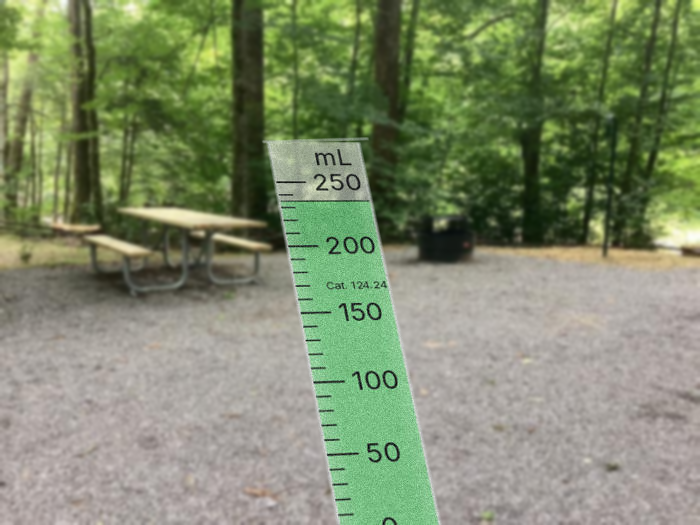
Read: 235 mL
